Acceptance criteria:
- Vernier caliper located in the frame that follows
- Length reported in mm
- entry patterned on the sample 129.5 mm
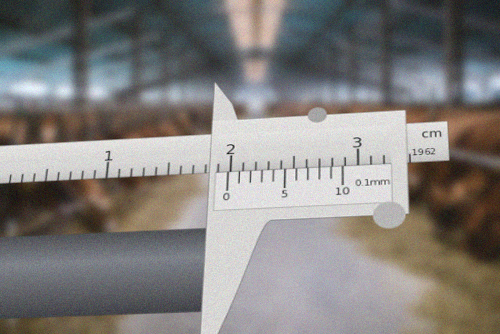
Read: 19.8 mm
